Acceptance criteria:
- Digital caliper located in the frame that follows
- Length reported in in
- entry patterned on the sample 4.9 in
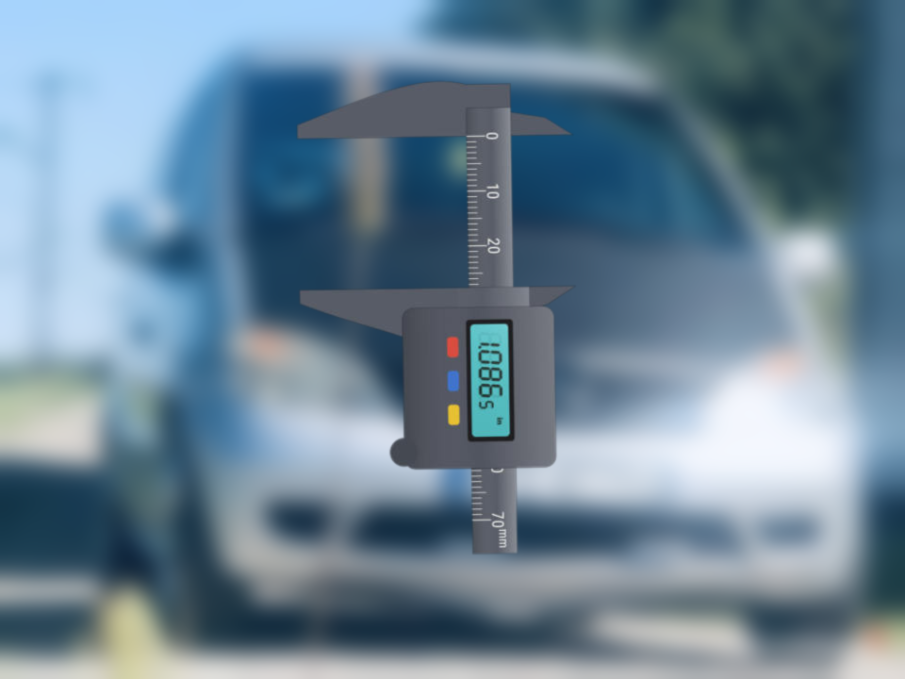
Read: 1.0865 in
